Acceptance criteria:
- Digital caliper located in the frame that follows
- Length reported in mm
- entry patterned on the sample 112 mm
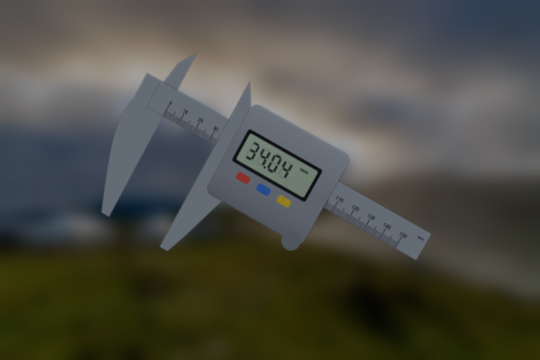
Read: 34.04 mm
